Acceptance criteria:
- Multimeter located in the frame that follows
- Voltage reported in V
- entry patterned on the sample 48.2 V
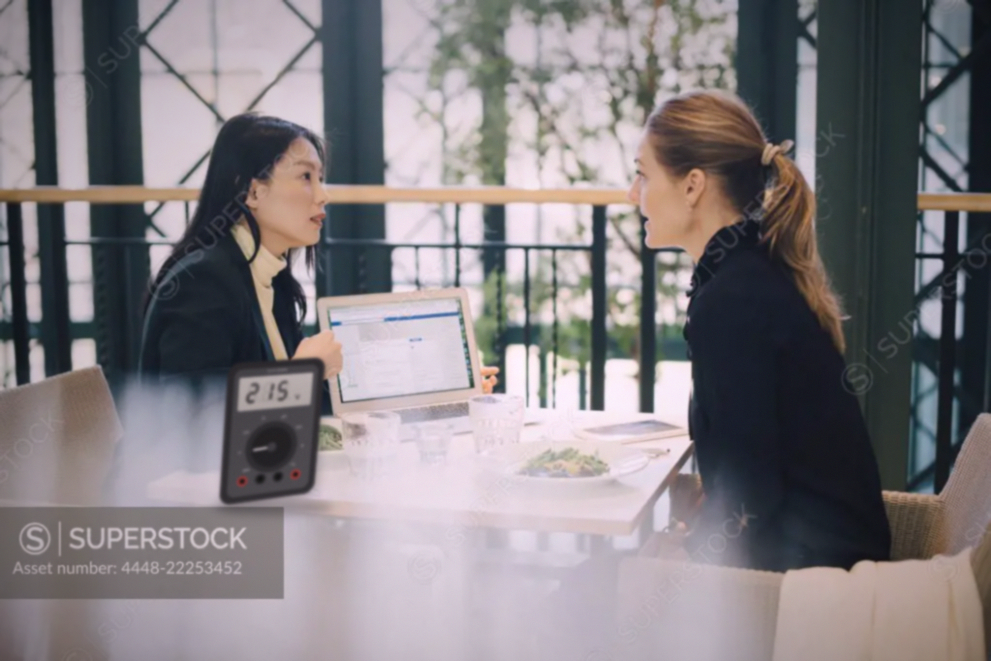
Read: 215 V
